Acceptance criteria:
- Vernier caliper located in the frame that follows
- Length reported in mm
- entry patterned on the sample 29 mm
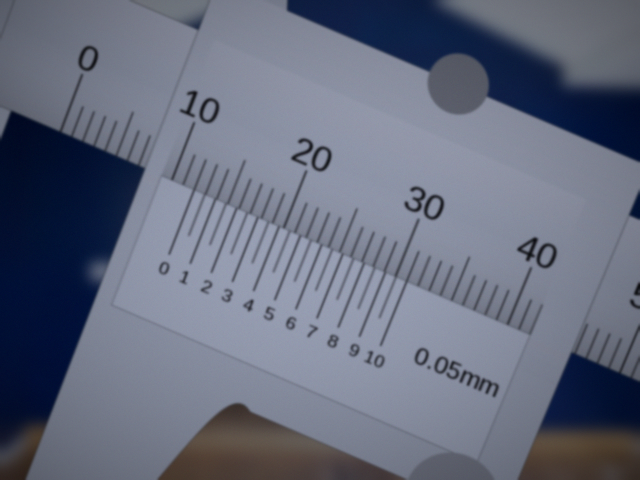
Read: 12.0 mm
